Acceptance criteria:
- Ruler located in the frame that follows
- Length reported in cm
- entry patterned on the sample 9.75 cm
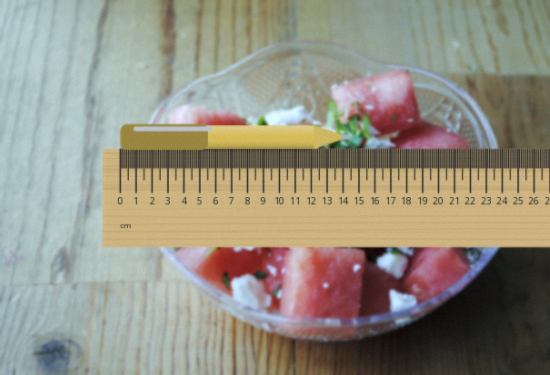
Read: 14.5 cm
